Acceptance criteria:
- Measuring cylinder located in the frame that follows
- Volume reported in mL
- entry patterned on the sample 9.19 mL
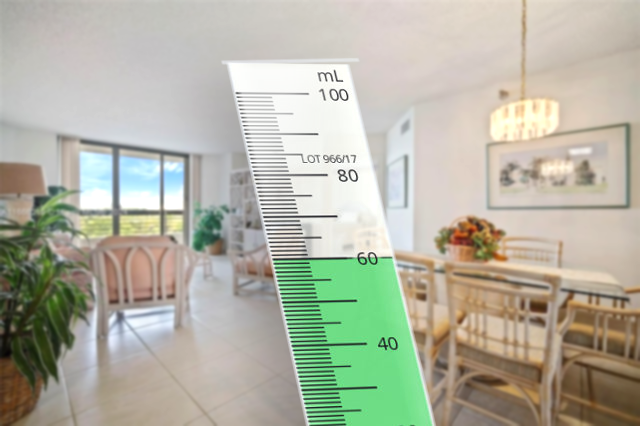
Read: 60 mL
